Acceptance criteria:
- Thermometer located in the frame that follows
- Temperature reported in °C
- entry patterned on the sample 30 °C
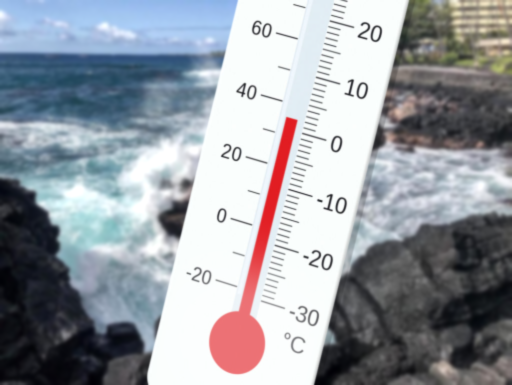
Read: 2 °C
